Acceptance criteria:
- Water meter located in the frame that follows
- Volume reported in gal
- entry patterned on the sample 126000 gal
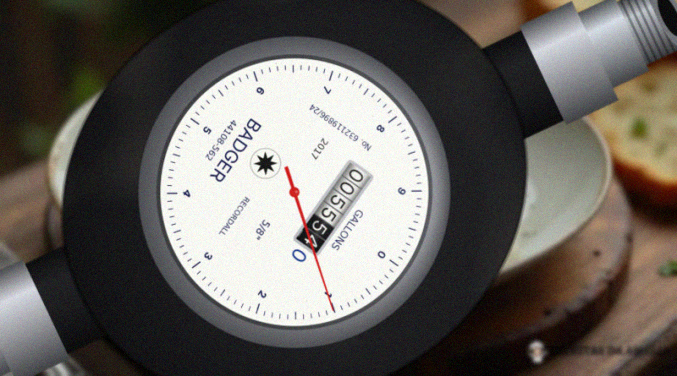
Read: 55541.0 gal
